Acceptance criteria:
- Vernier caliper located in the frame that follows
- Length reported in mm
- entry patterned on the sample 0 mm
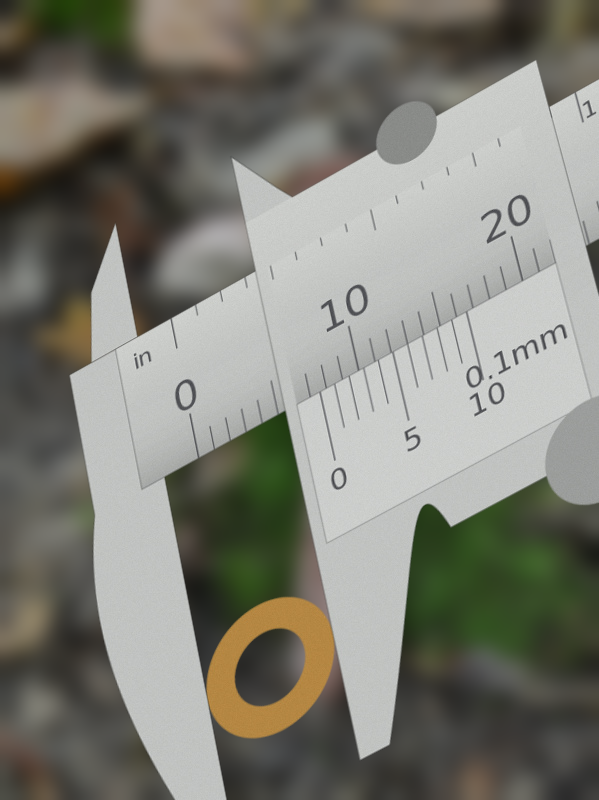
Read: 7.6 mm
